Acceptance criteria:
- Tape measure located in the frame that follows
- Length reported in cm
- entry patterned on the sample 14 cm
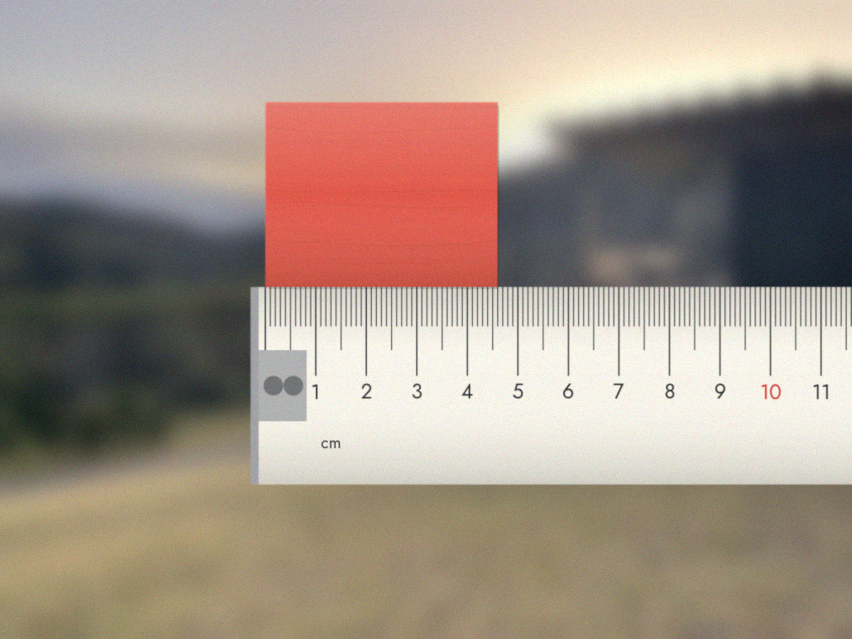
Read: 4.6 cm
